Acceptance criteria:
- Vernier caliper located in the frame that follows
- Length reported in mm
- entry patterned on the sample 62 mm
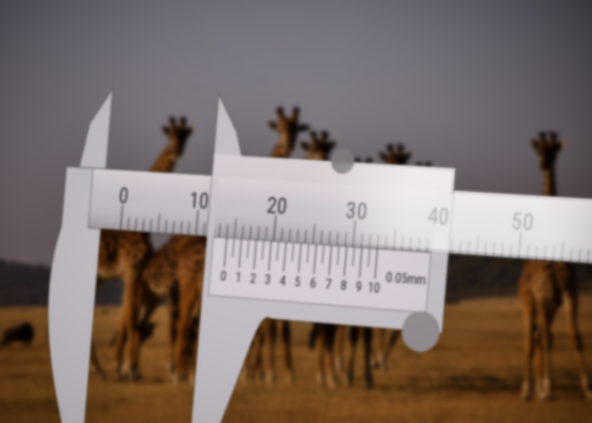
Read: 14.0 mm
